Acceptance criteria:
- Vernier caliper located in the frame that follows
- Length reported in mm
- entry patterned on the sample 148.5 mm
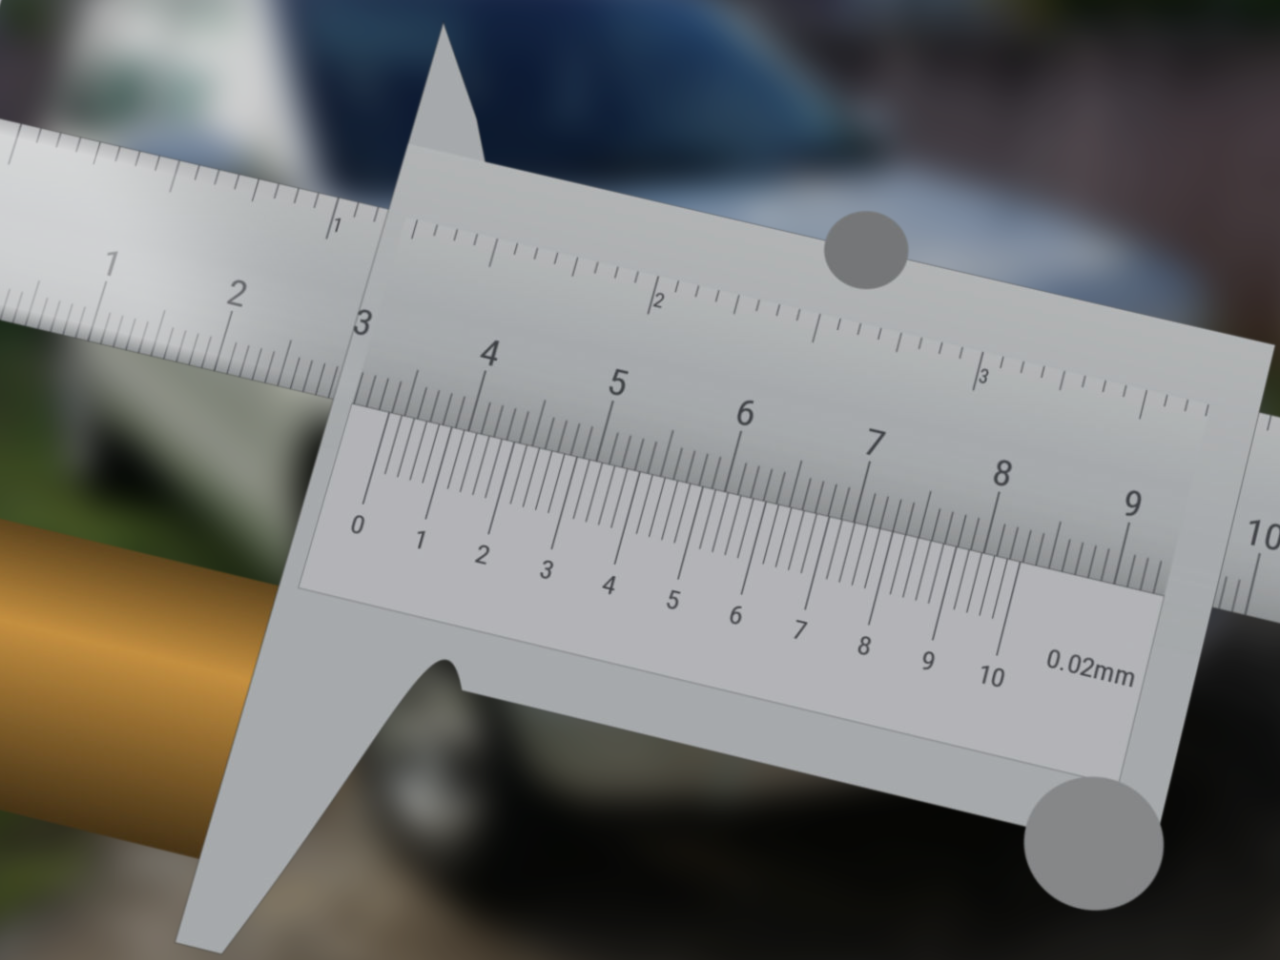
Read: 33.8 mm
